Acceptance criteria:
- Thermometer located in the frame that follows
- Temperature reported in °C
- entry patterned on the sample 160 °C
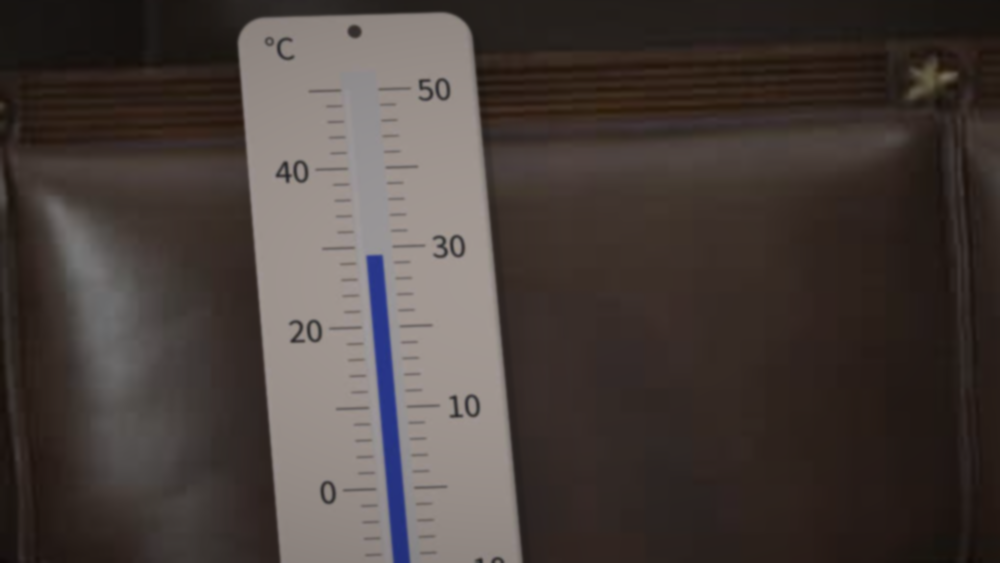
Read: 29 °C
